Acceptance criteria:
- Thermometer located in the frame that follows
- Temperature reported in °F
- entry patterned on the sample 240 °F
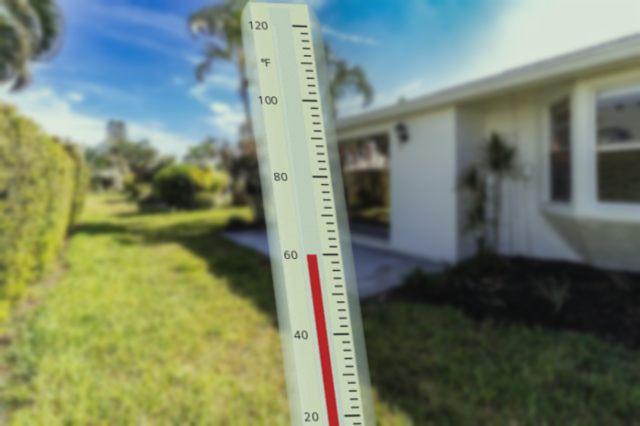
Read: 60 °F
